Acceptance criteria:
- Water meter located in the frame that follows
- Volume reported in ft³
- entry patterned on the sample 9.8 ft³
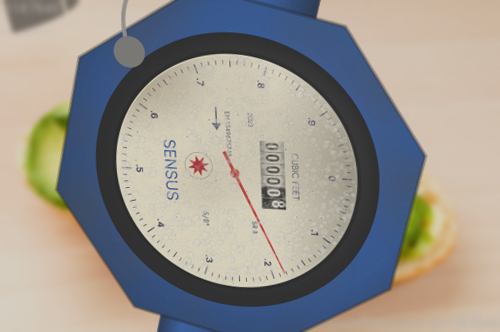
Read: 8.18 ft³
